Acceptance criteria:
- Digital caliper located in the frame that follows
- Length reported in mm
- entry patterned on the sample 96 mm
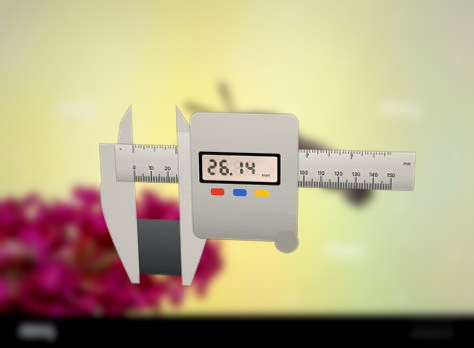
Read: 26.14 mm
